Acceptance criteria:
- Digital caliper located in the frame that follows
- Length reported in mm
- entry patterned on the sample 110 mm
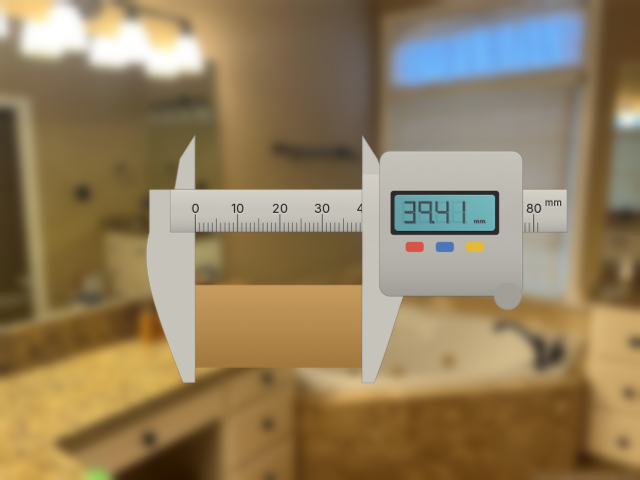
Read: 39.41 mm
